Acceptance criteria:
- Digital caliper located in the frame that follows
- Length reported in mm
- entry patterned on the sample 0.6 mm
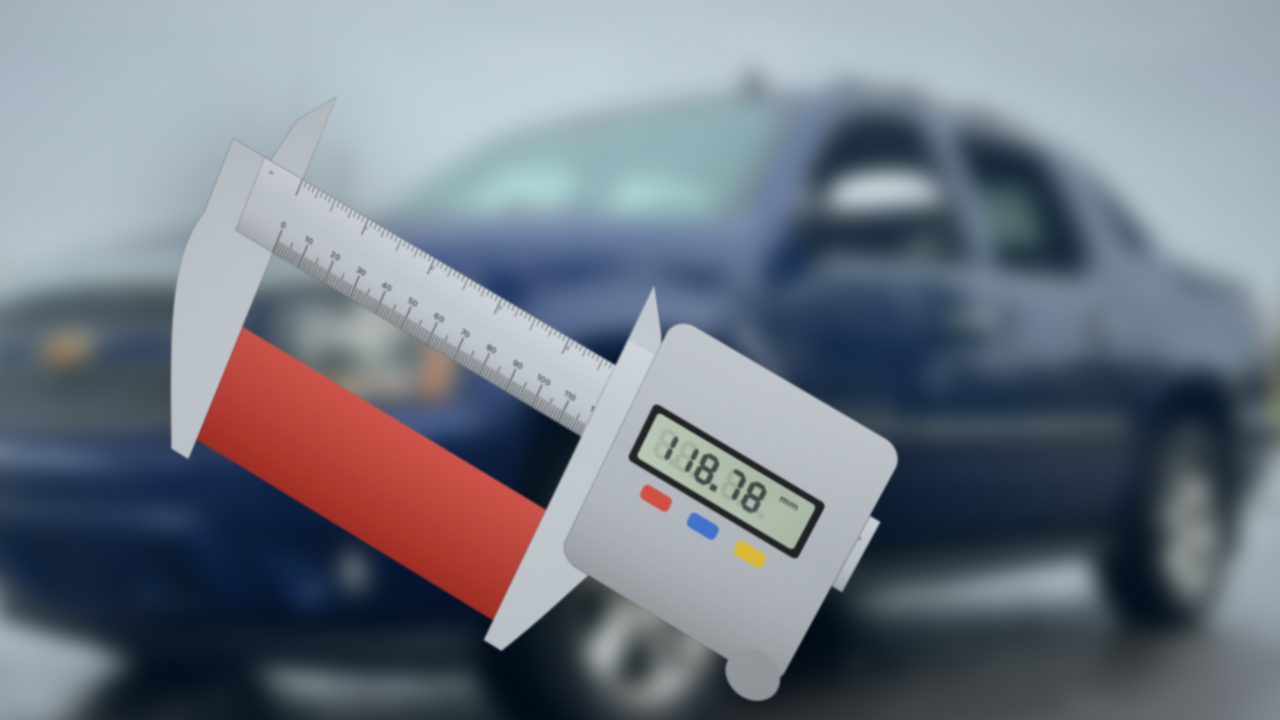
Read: 118.78 mm
